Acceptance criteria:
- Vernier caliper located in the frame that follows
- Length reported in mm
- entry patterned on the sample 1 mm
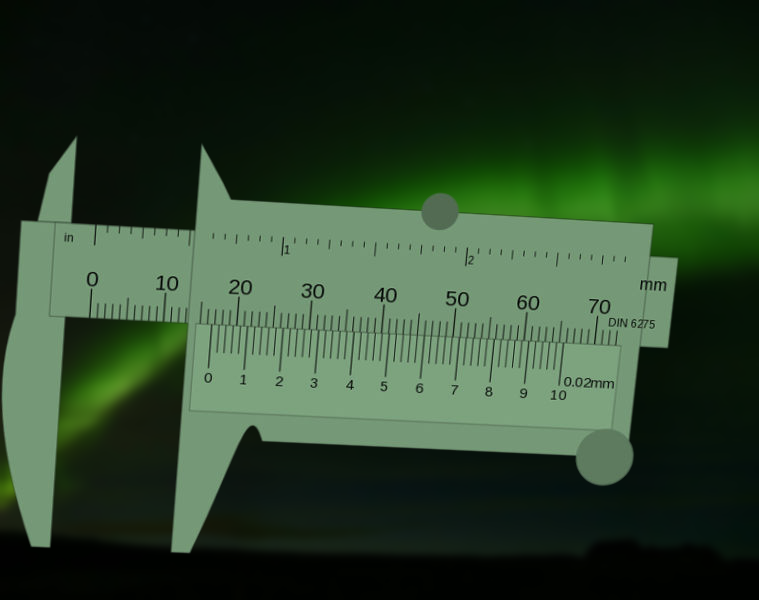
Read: 16.6 mm
